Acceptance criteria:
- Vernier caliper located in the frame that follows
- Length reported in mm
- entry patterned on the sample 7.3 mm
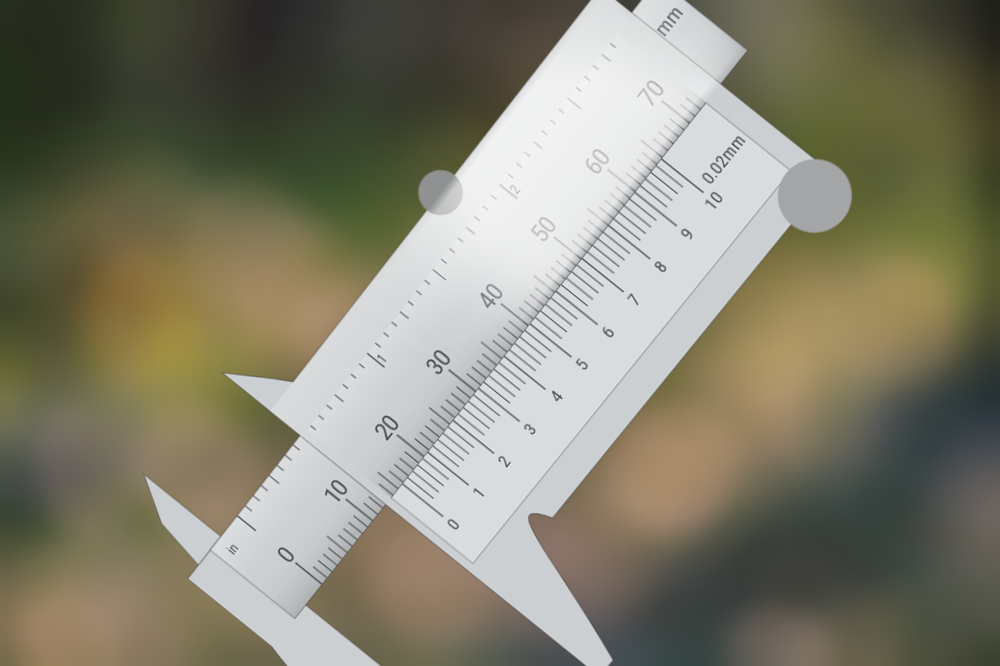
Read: 15.8 mm
